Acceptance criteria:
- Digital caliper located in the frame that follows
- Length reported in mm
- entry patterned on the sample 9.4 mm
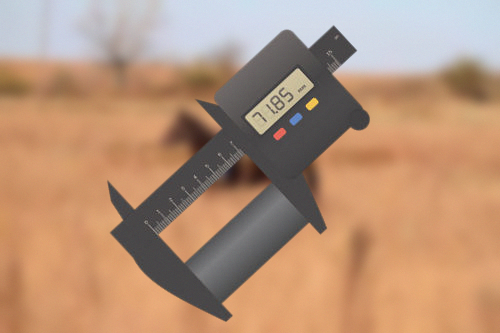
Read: 71.85 mm
